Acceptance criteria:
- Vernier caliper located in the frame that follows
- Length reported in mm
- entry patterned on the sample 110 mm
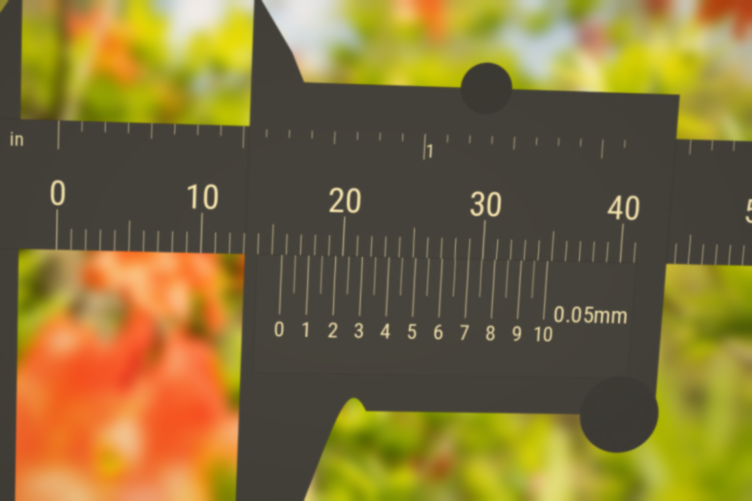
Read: 15.7 mm
